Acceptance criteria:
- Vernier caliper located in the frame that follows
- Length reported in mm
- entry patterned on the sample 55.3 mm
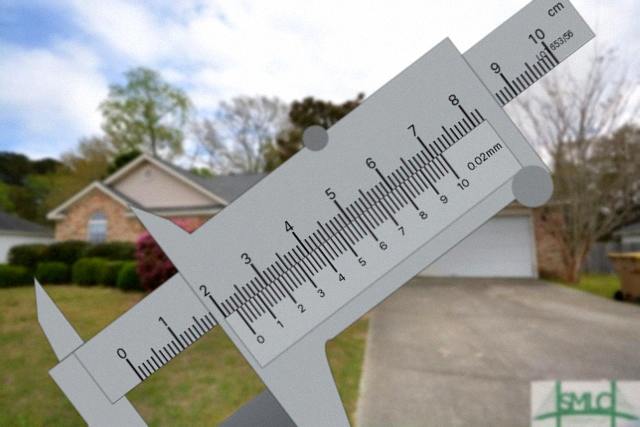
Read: 22.5 mm
